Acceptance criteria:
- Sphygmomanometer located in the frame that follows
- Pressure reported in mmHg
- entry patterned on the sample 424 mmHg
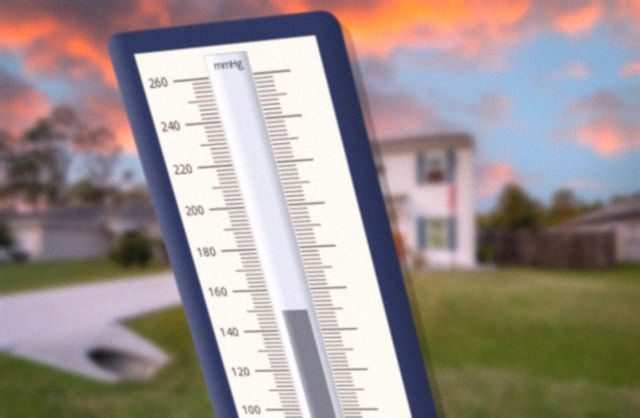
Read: 150 mmHg
